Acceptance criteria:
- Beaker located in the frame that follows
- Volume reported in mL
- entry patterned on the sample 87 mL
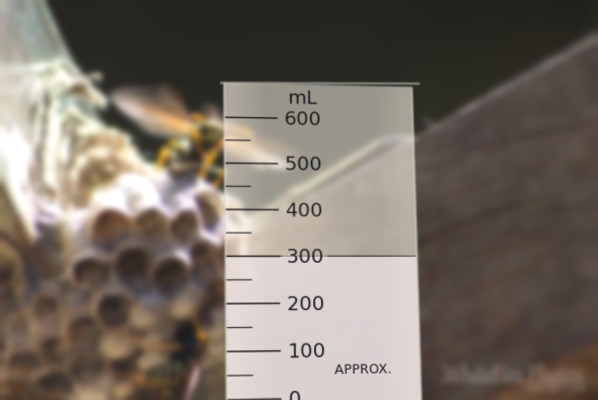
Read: 300 mL
